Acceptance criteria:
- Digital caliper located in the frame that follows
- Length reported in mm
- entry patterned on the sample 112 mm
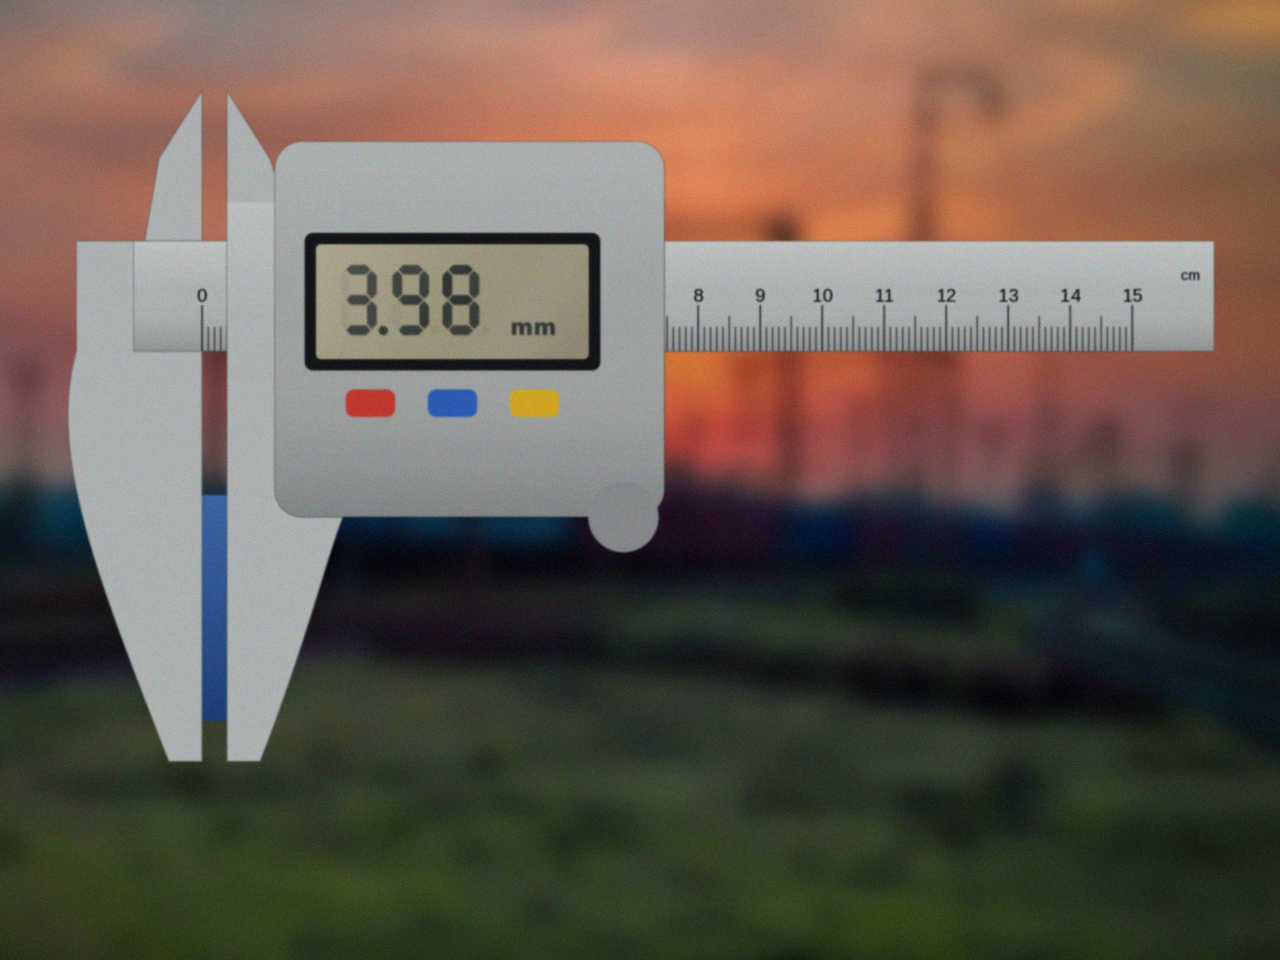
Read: 3.98 mm
